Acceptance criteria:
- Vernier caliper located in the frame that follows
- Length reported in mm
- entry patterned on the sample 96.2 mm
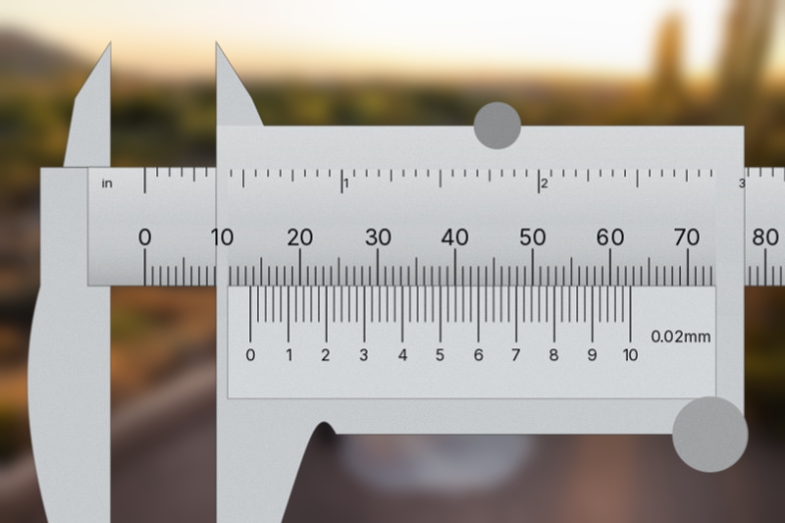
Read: 13.6 mm
